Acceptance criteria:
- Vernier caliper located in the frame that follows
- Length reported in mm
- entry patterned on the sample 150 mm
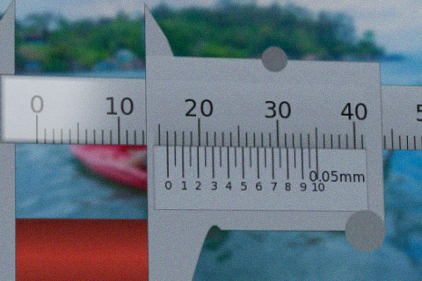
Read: 16.0 mm
